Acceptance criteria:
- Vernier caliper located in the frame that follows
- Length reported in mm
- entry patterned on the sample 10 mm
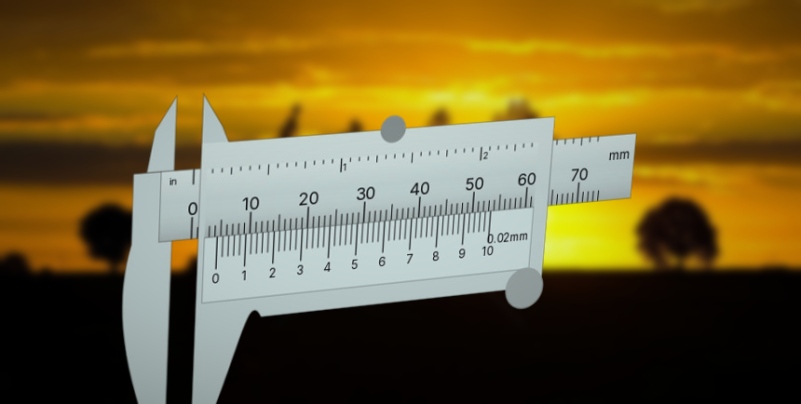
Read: 4.4 mm
